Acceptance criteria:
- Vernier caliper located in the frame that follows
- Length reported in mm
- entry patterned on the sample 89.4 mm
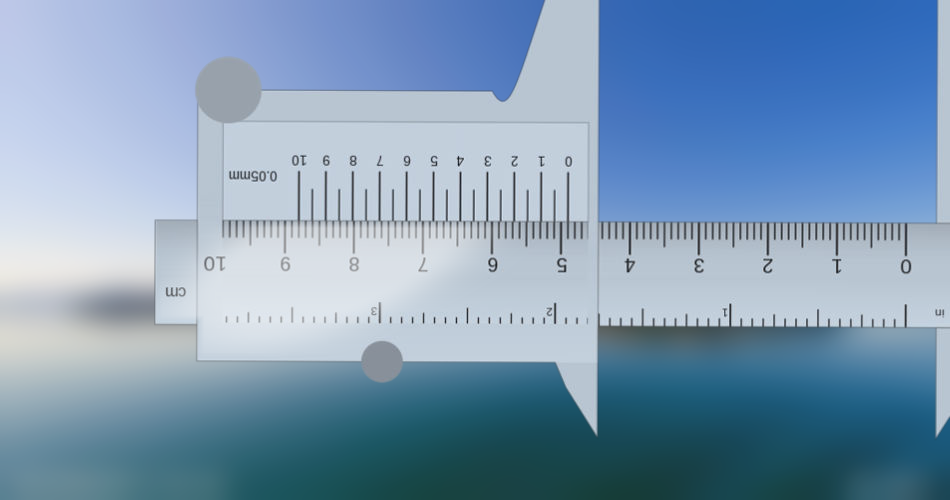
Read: 49.0 mm
